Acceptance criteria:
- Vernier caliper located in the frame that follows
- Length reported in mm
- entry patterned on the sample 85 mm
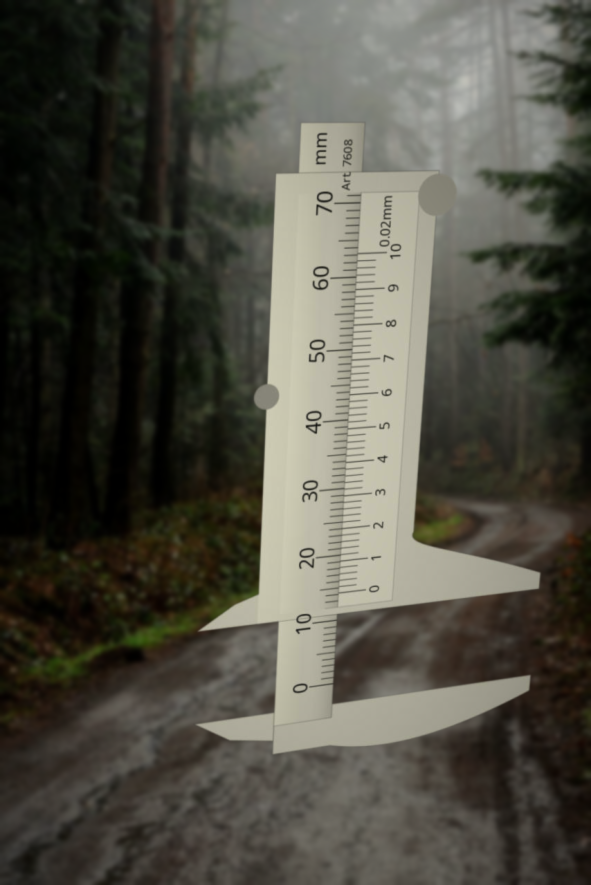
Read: 14.2 mm
